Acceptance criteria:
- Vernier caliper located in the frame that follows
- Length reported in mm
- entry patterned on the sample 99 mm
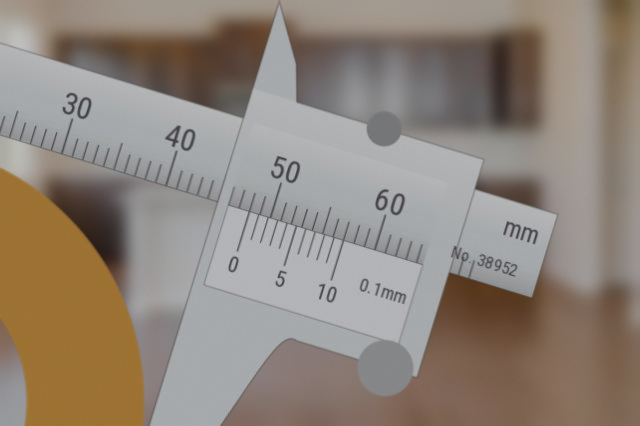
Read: 48.0 mm
